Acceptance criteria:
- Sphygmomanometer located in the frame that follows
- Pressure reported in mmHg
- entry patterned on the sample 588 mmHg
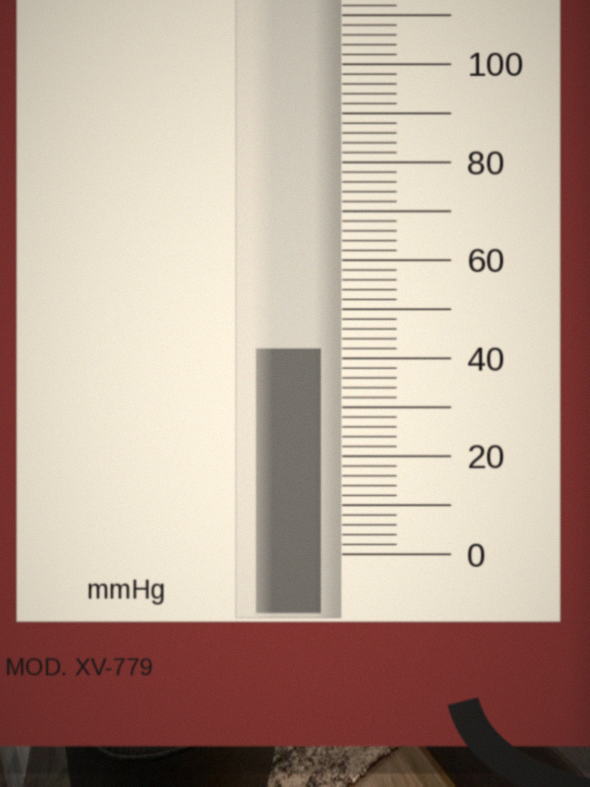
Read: 42 mmHg
